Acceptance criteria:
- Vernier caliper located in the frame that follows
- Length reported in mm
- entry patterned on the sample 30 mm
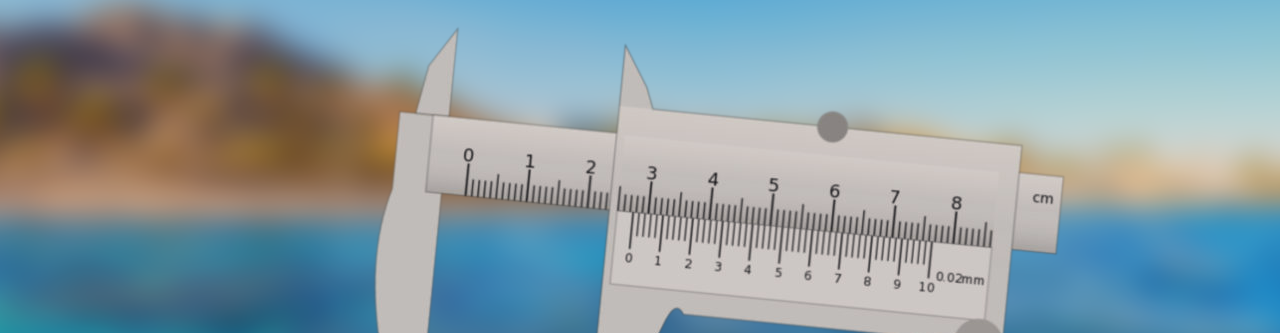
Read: 27.5 mm
